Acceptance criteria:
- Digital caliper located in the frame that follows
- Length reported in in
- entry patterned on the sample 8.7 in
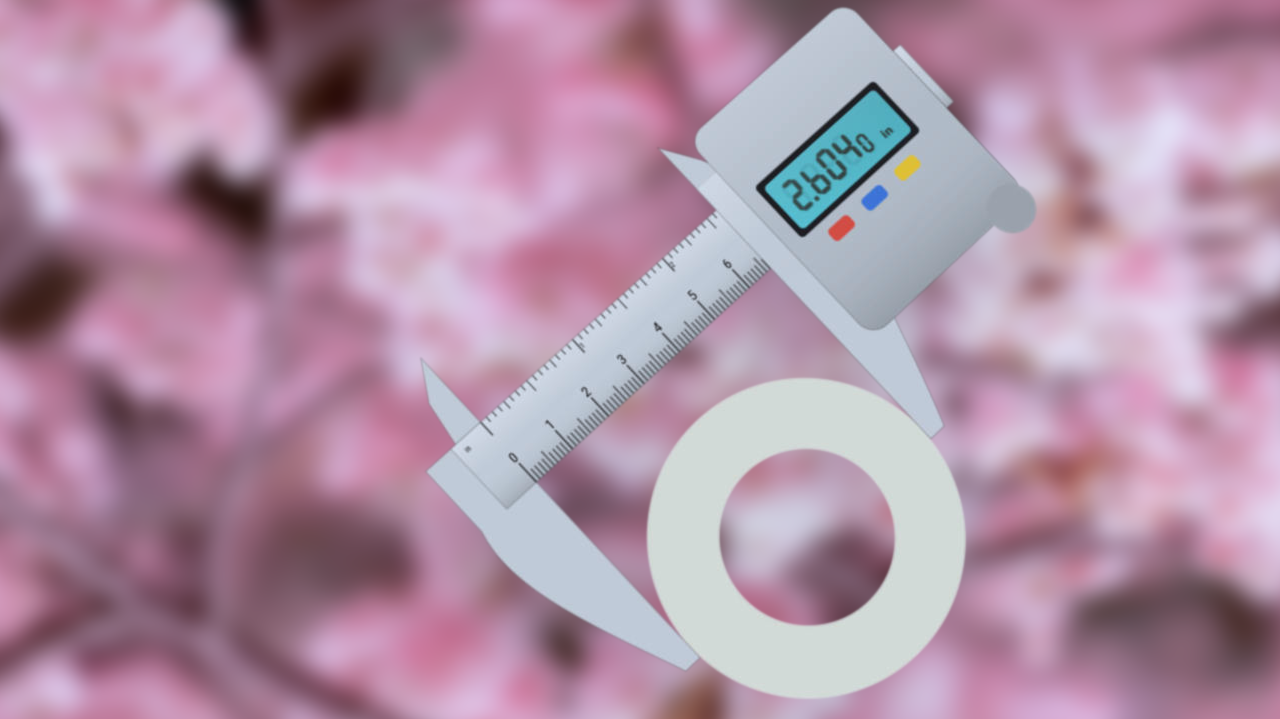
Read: 2.6040 in
